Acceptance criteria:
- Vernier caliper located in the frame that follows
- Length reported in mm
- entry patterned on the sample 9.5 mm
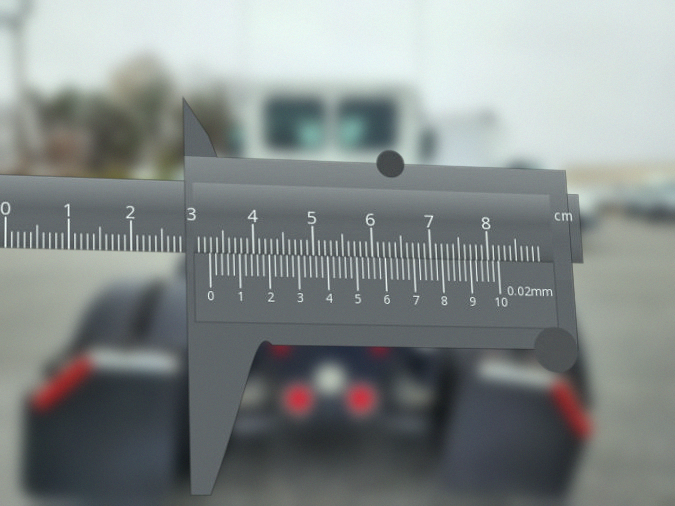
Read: 32.8 mm
